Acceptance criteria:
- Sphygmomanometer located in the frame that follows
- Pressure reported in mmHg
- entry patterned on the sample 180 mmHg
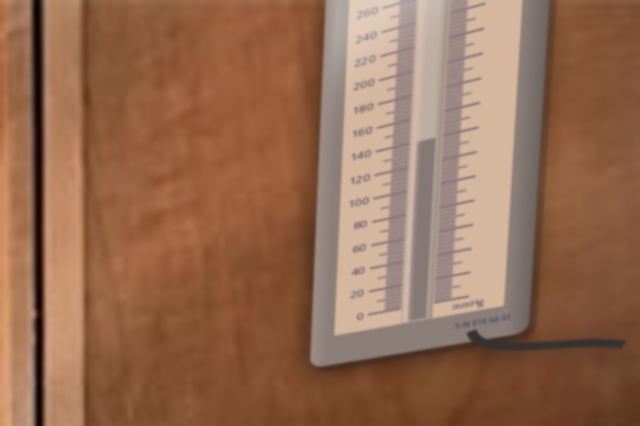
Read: 140 mmHg
